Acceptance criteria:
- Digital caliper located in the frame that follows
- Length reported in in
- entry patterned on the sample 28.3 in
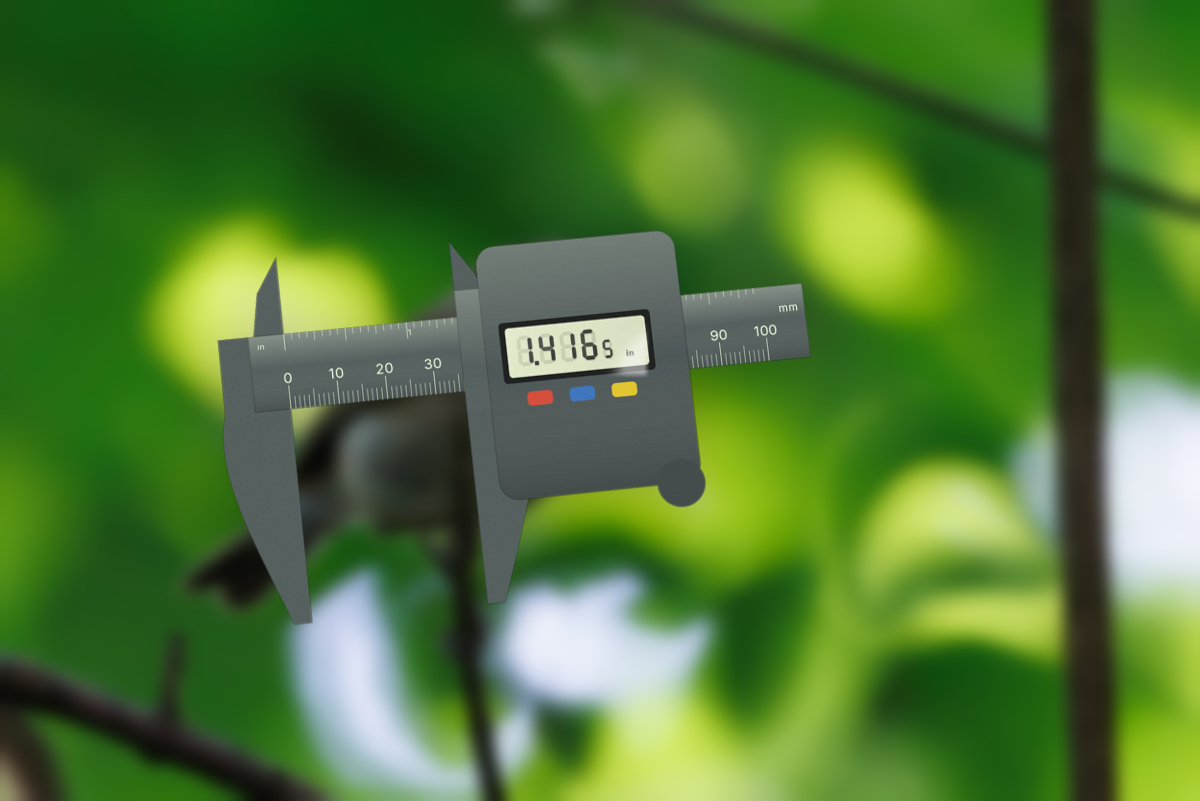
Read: 1.4165 in
